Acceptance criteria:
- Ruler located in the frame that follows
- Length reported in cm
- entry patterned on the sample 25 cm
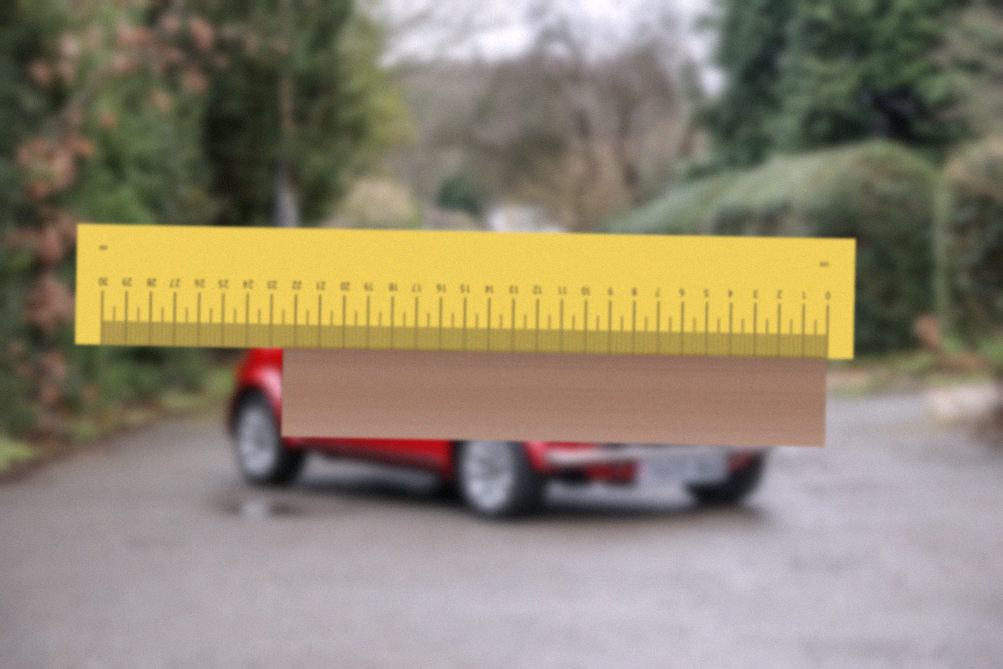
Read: 22.5 cm
